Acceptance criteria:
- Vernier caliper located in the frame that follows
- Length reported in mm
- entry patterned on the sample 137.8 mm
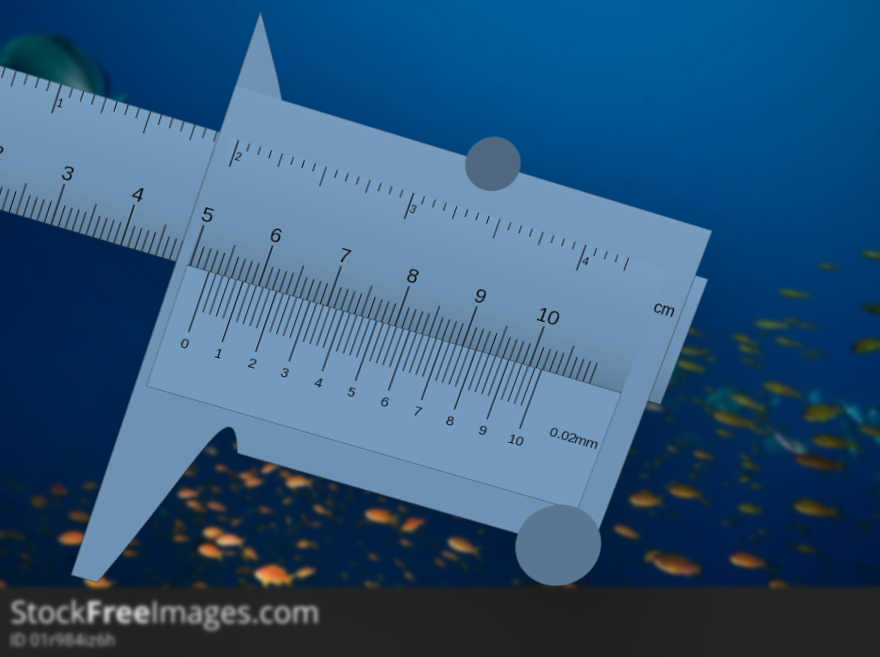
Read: 52.8 mm
